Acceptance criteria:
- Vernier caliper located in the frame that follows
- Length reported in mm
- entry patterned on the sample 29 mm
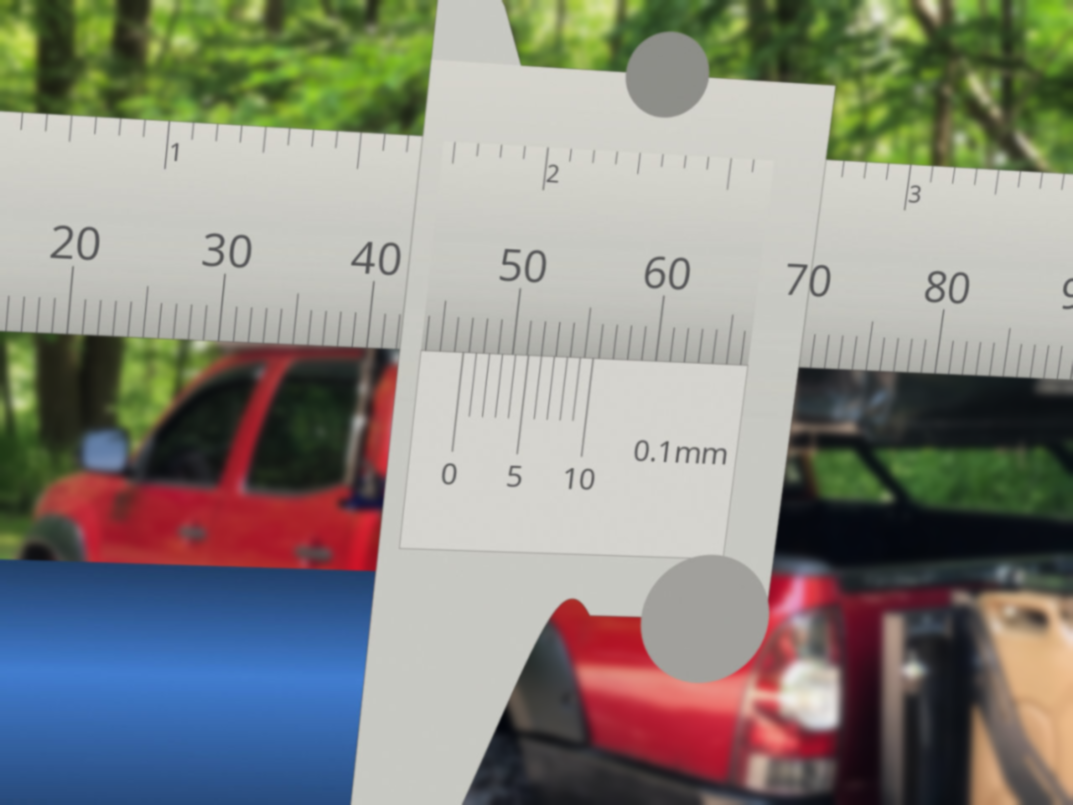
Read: 46.6 mm
